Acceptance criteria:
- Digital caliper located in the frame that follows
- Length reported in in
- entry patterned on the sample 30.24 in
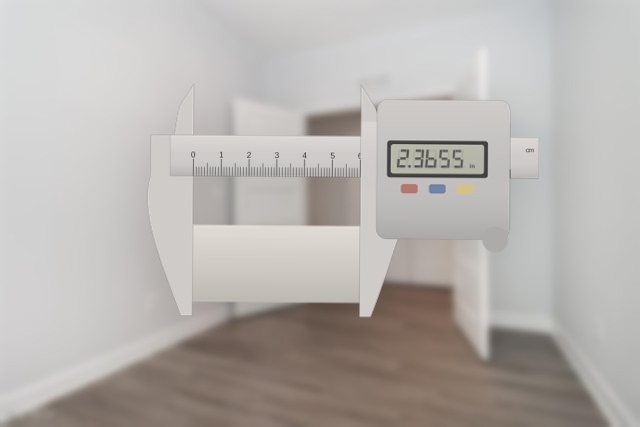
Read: 2.3655 in
